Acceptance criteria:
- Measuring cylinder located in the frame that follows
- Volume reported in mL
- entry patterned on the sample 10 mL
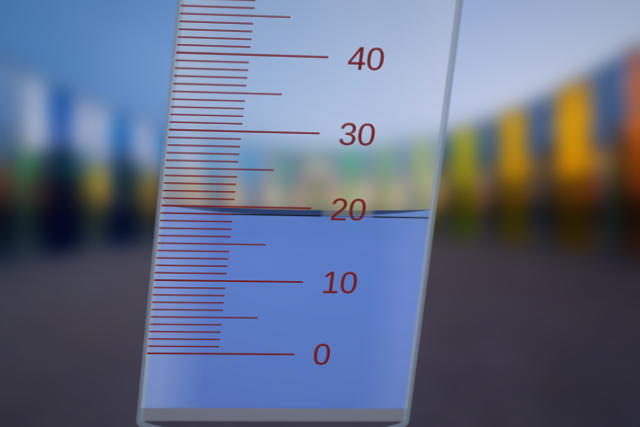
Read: 19 mL
